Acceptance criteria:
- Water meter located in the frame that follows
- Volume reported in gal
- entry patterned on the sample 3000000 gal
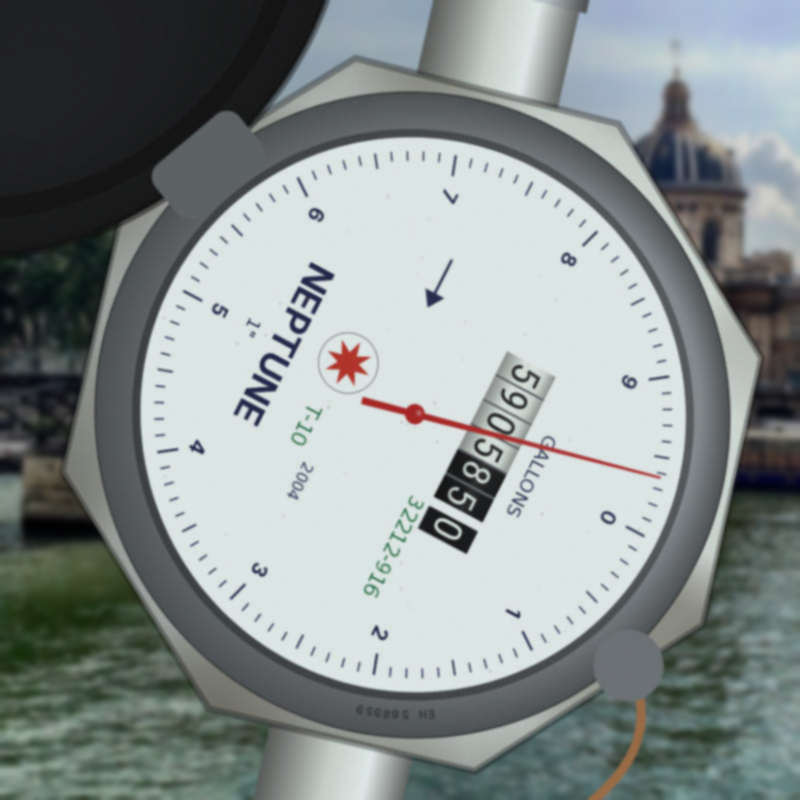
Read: 5905849.6 gal
